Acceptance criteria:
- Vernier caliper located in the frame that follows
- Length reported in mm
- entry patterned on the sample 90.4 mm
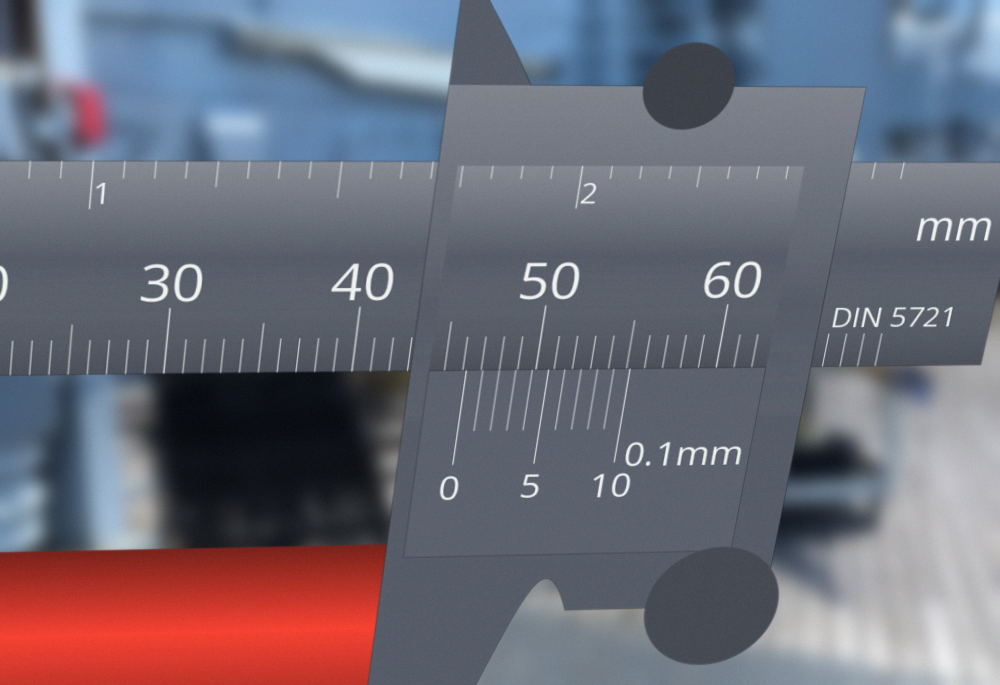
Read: 46.2 mm
